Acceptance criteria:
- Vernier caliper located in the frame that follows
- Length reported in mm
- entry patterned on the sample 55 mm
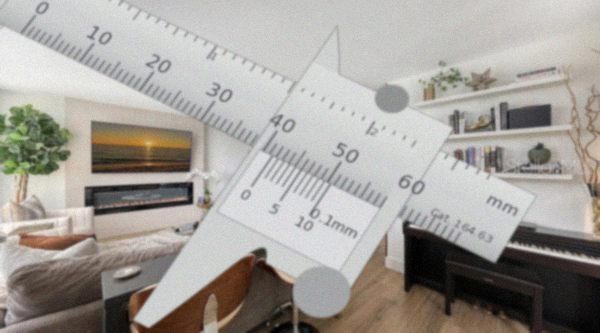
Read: 41.5 mm
